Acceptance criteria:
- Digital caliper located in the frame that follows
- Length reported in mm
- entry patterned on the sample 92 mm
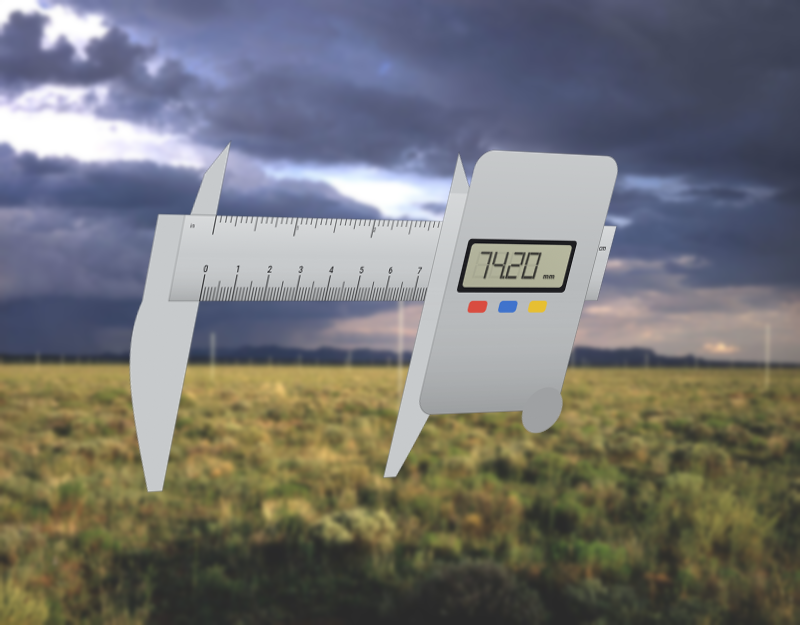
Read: 74.20 mm
